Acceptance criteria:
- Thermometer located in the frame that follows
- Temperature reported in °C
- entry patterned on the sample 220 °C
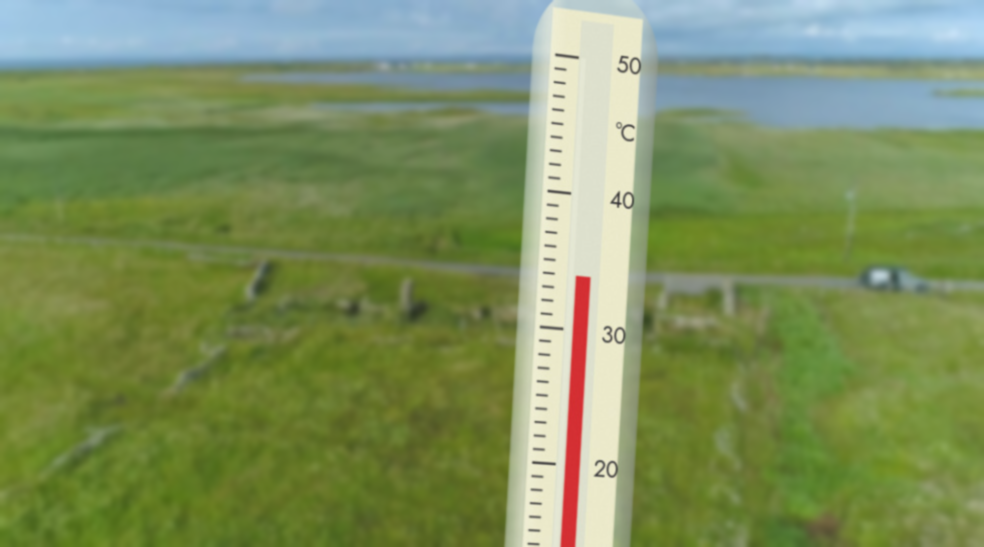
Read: 34 °C
